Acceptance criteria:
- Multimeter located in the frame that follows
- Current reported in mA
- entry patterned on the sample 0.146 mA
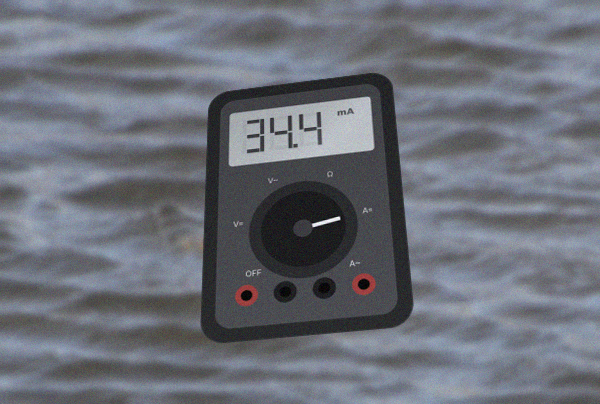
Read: 34.4 mA
